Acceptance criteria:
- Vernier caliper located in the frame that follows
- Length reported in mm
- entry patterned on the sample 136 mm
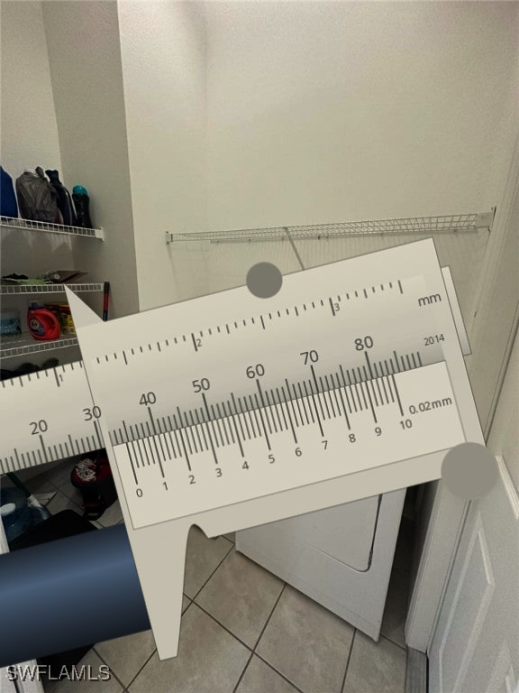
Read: 34.6 mm
